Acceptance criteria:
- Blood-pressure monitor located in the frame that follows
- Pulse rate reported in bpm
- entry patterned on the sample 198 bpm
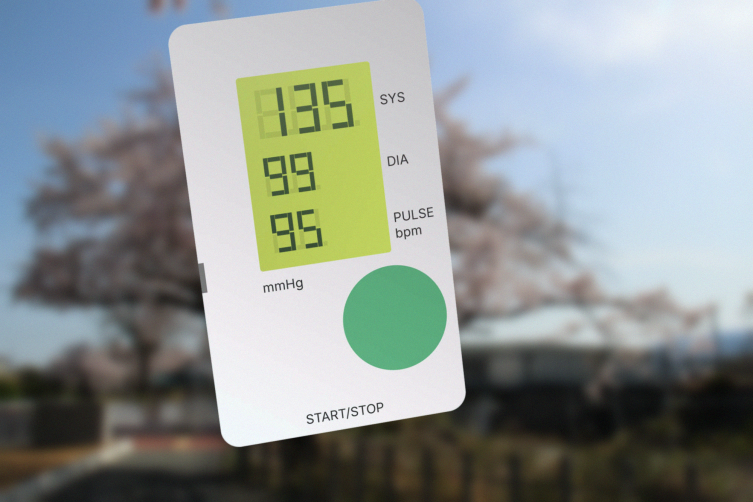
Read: 95 bpm
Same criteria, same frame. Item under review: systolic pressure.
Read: 135 mmHg
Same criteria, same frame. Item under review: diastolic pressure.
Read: 99 mmHg
